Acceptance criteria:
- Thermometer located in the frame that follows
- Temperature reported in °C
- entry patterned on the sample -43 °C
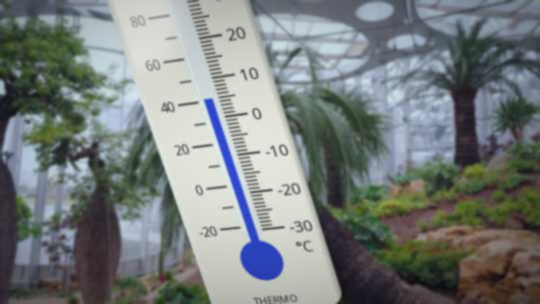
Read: 5 °C
